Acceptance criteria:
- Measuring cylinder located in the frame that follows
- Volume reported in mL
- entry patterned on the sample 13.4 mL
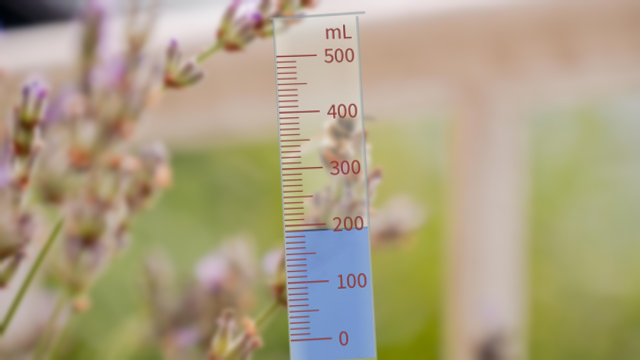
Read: 190 mL
